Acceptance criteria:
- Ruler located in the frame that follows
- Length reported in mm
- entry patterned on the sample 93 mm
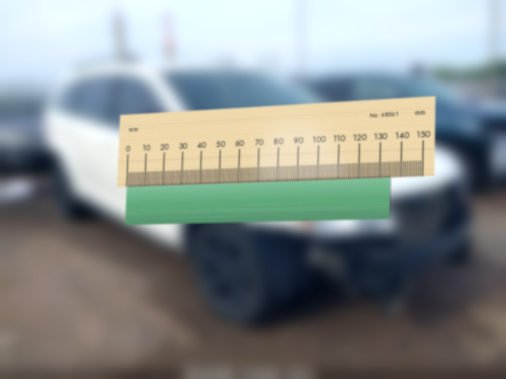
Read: 135 mm
